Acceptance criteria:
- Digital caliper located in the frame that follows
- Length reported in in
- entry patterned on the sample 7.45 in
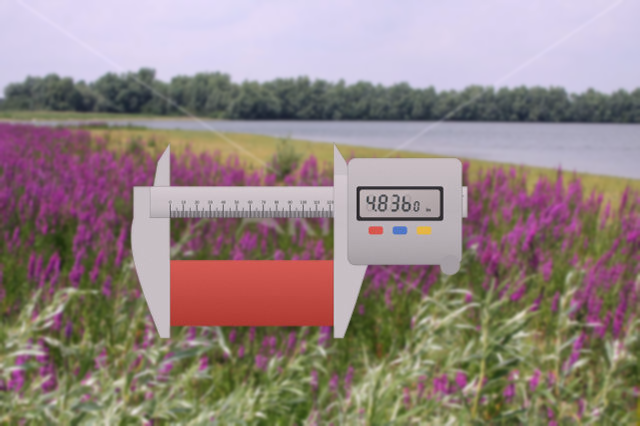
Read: 4.8360 in
